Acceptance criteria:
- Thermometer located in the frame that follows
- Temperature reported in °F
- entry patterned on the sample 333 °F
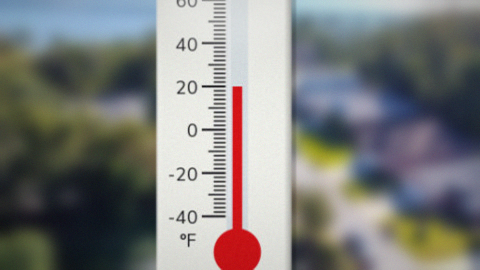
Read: 20 °F
